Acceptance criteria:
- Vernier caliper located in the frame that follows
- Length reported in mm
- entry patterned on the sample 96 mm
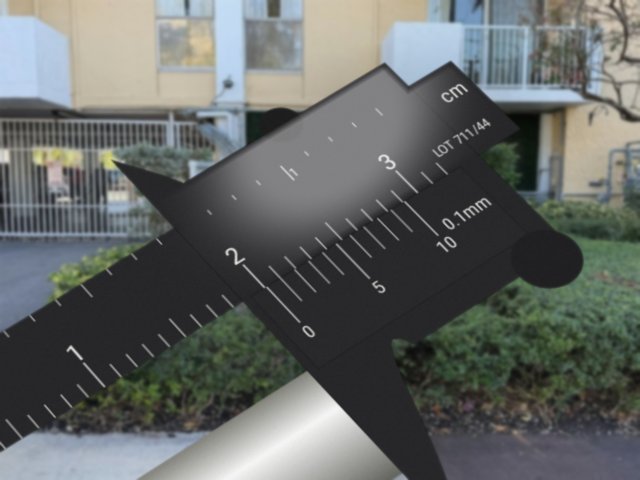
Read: 20.1 mm
